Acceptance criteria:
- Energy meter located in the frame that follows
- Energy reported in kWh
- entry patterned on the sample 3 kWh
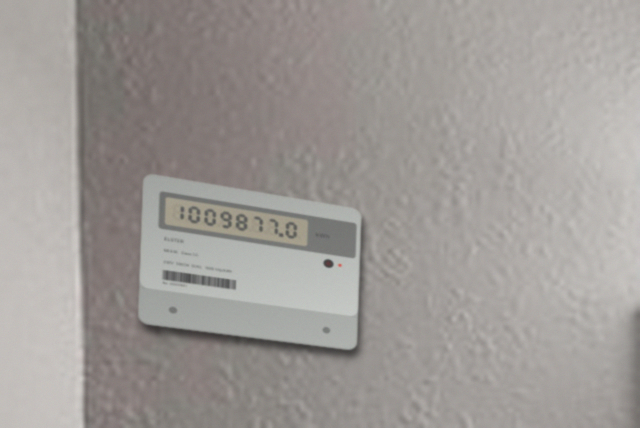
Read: 1009877.0 kWh
